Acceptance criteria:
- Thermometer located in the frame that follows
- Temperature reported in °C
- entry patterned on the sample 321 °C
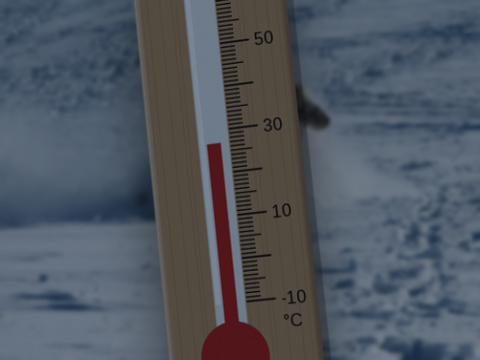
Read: 27 °C
